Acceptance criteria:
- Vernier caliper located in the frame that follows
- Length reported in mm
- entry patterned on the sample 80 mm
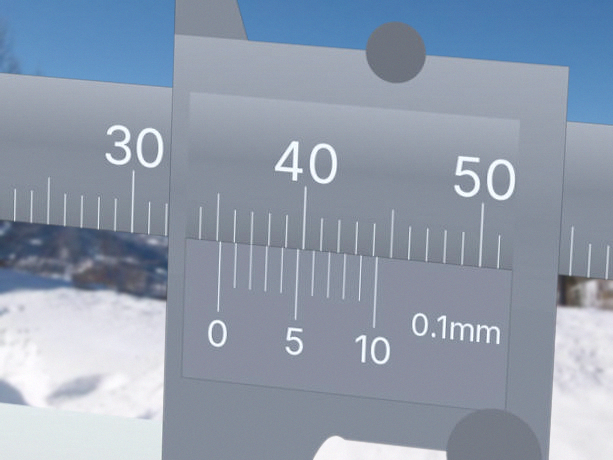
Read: 35.2 mm
